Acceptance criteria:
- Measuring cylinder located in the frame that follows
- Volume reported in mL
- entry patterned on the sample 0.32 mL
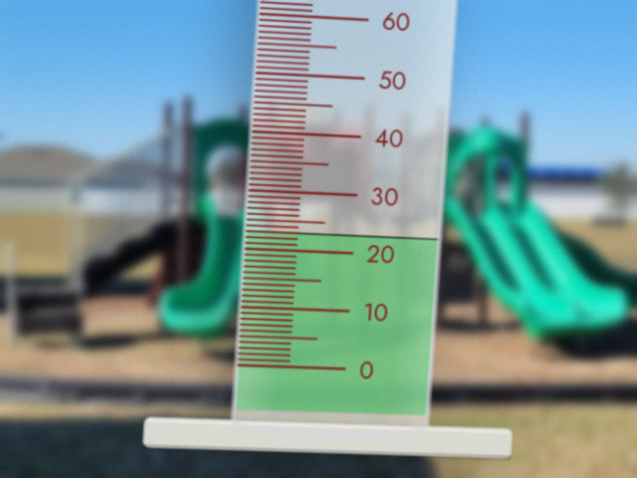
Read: 23 mL
